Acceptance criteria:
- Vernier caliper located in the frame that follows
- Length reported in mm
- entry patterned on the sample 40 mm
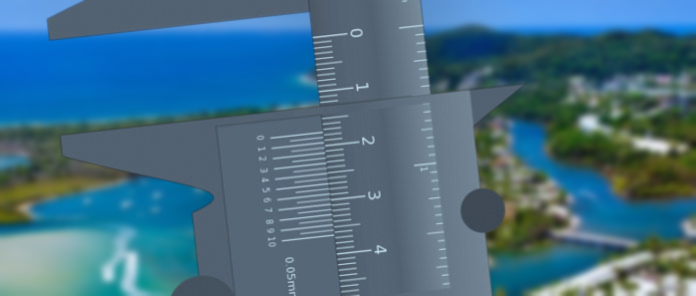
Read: 17.5 mm
